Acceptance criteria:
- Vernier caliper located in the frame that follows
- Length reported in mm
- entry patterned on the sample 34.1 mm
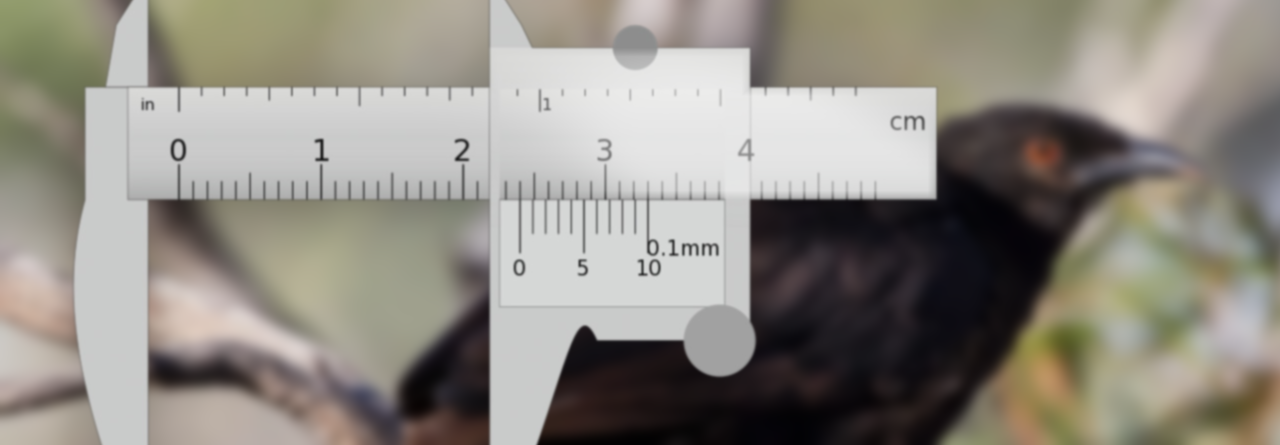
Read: 24.0 mm
